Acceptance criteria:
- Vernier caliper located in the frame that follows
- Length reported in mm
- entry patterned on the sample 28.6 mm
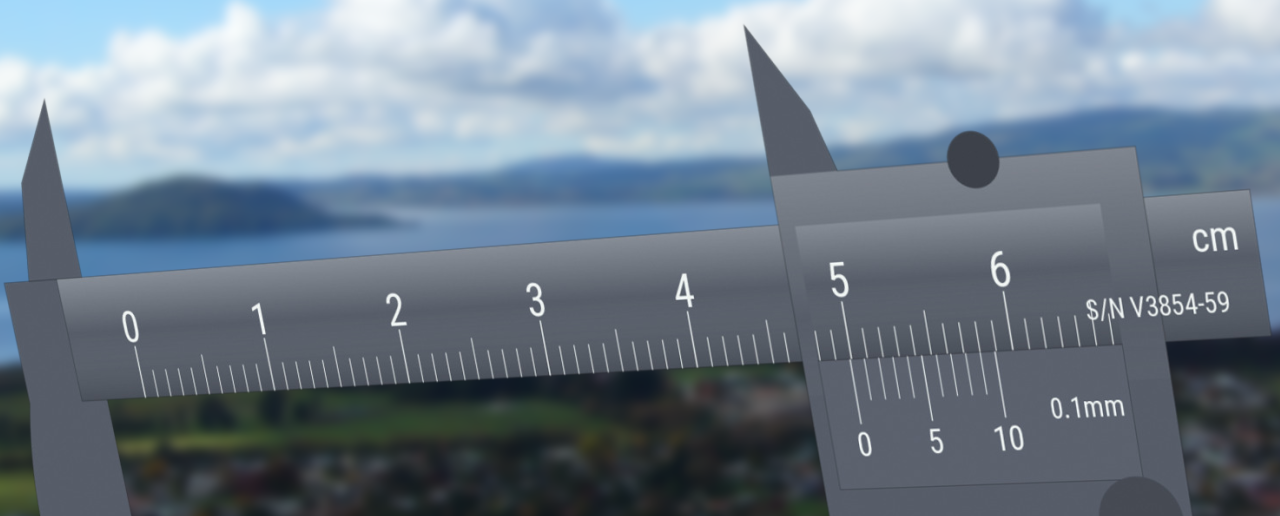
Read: 49.9 mm
